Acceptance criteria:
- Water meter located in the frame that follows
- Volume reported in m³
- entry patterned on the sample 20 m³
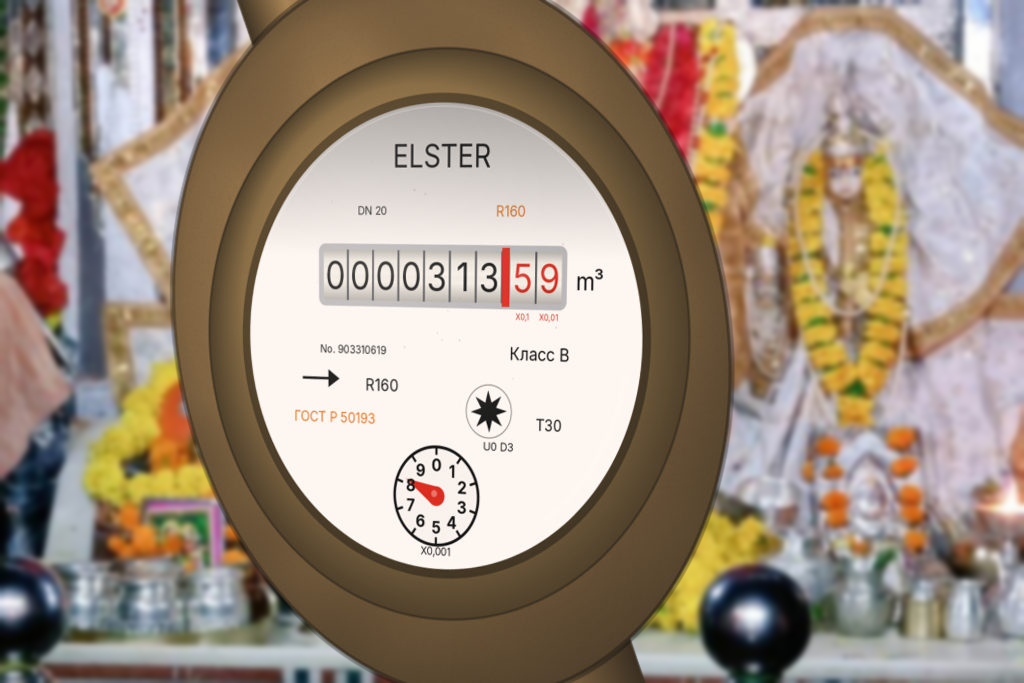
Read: 313.598 m³
